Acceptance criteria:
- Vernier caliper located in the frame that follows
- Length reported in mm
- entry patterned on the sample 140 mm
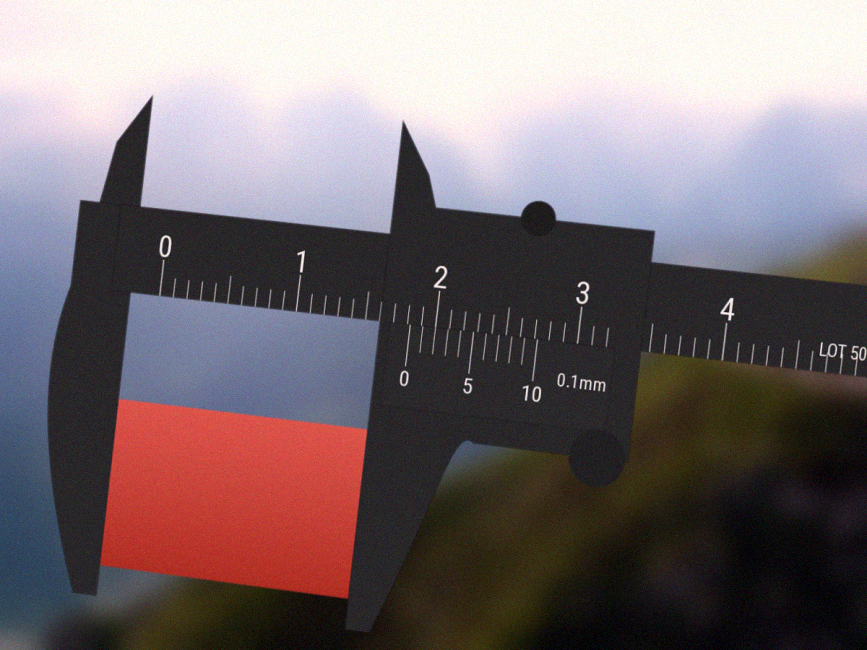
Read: 18.2 mm
